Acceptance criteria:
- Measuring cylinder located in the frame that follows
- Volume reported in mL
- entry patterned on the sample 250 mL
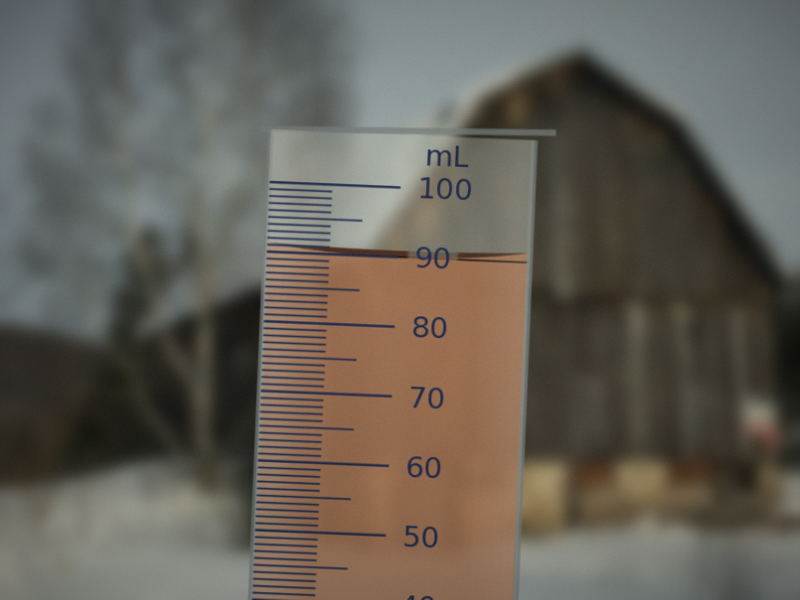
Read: 90 mL
